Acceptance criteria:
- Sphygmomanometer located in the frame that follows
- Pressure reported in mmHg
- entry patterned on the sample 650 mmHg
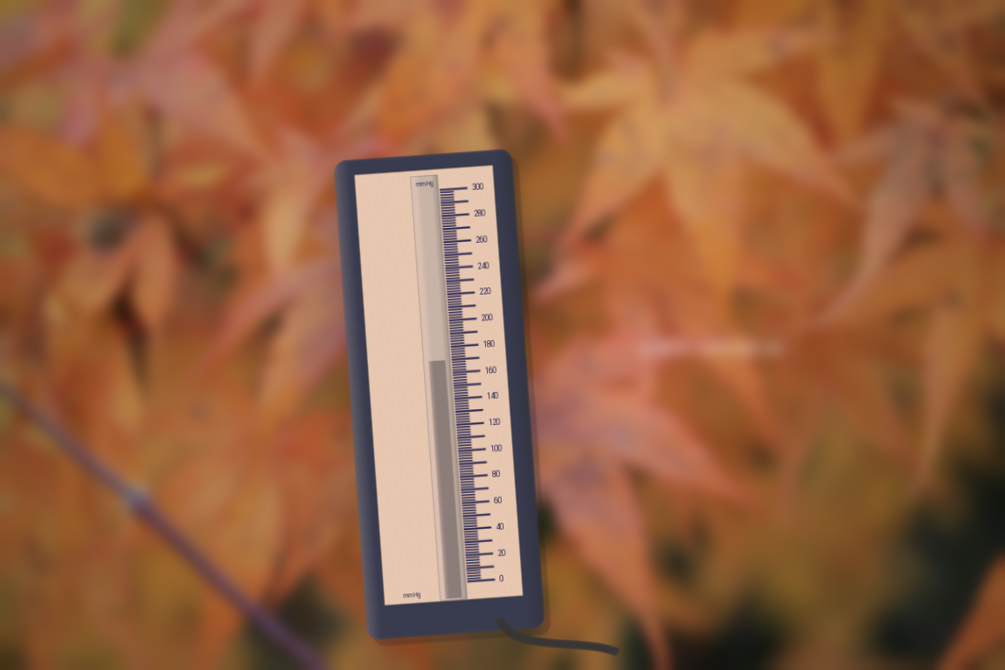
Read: 170 mmHg
